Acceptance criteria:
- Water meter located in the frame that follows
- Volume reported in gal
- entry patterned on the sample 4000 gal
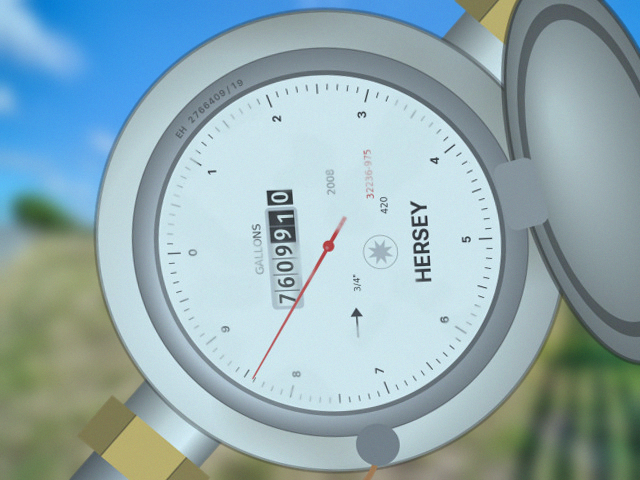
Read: 7609908.4 gal
